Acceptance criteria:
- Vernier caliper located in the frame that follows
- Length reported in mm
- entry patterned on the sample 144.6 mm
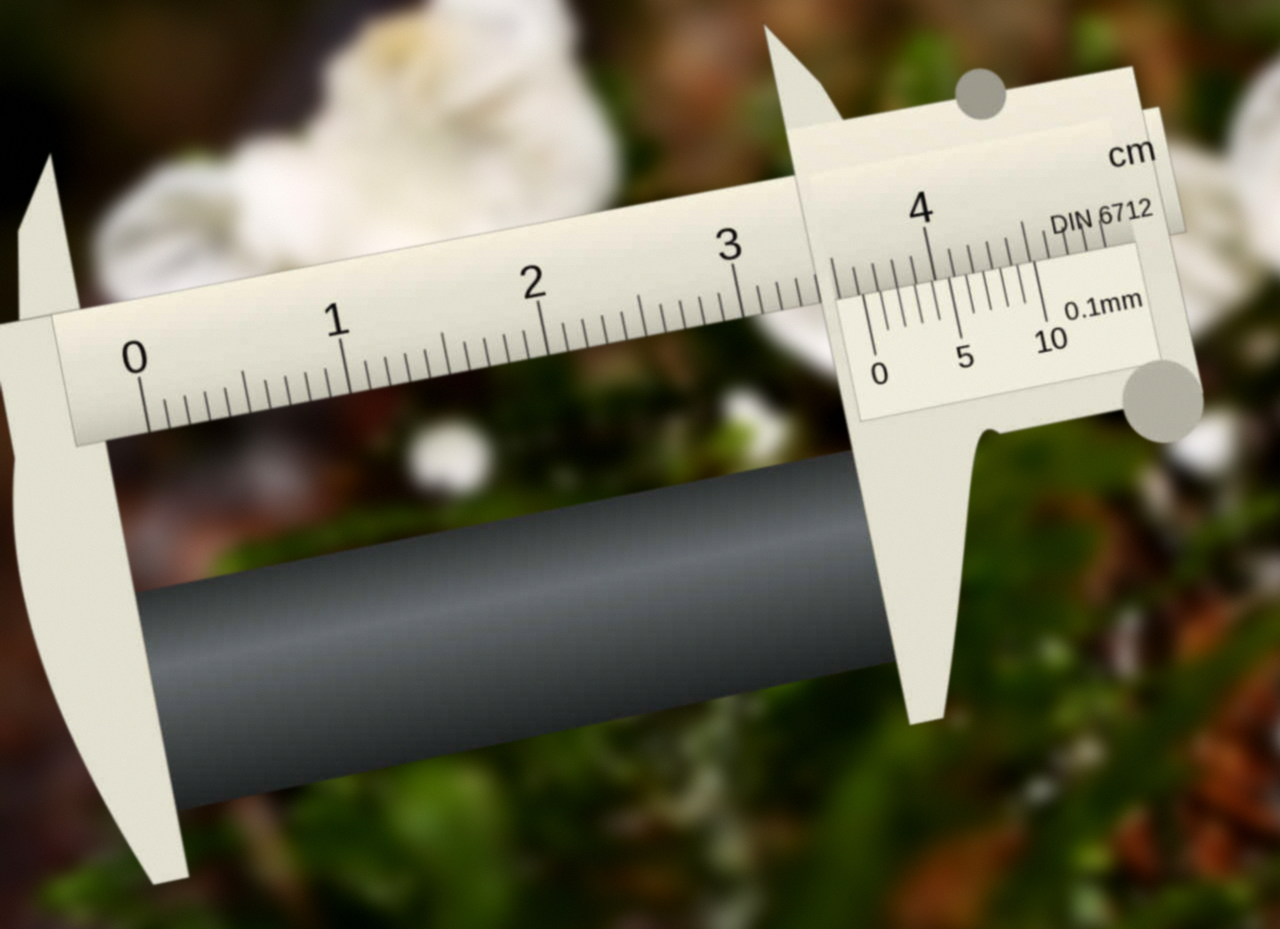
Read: 36.2 mm
